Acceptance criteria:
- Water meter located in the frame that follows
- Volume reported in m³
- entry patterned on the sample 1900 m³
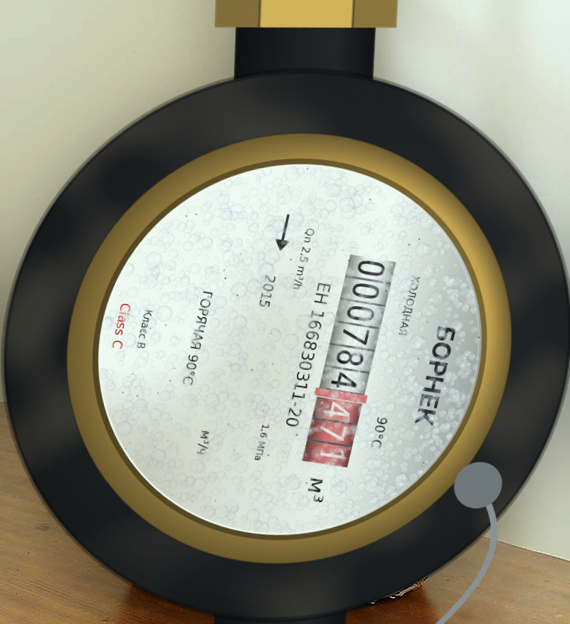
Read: 784.471 m³
